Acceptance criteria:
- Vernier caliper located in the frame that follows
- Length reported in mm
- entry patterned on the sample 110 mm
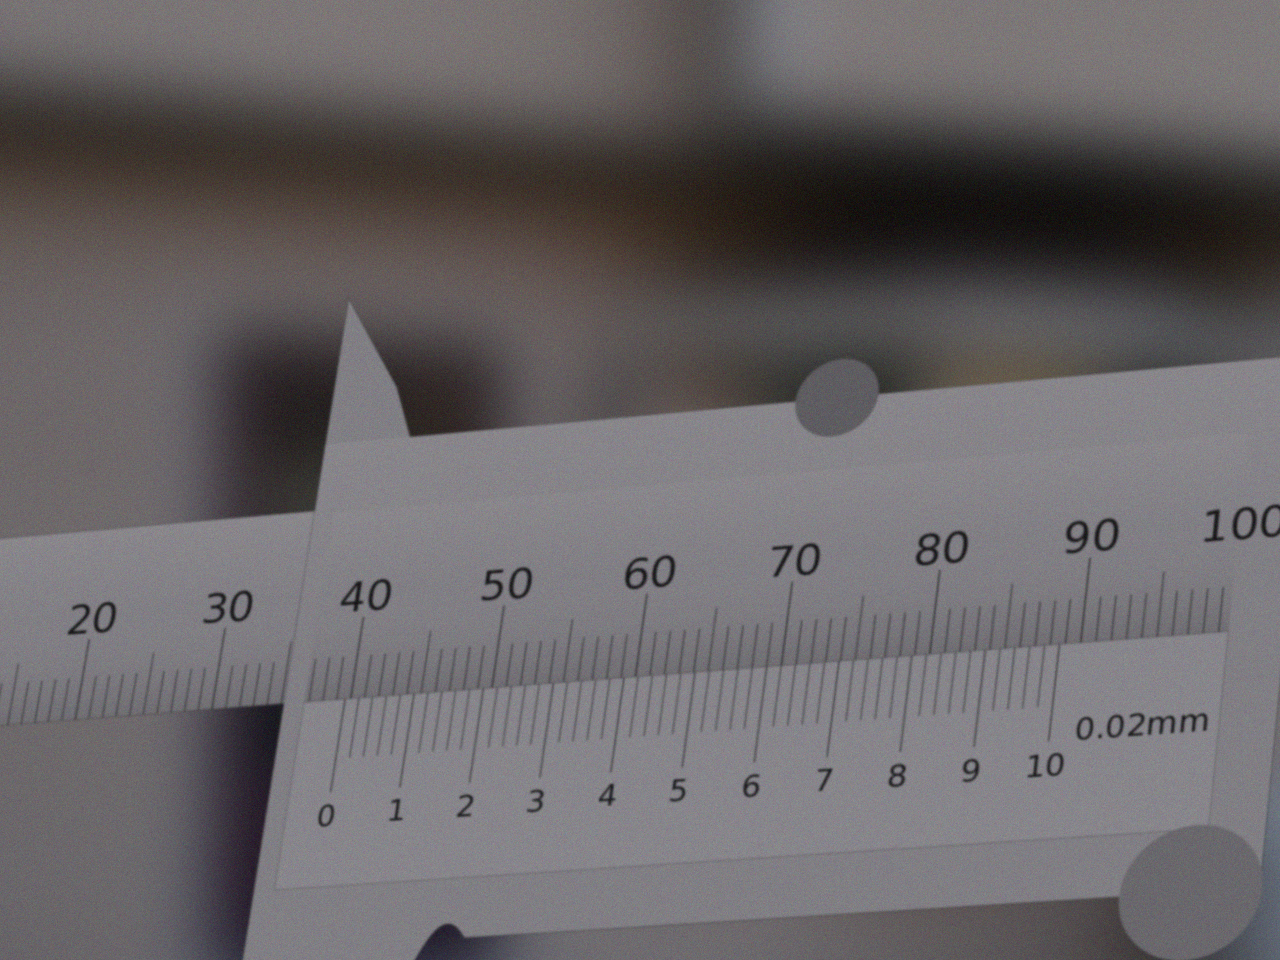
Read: 39.6 mm
